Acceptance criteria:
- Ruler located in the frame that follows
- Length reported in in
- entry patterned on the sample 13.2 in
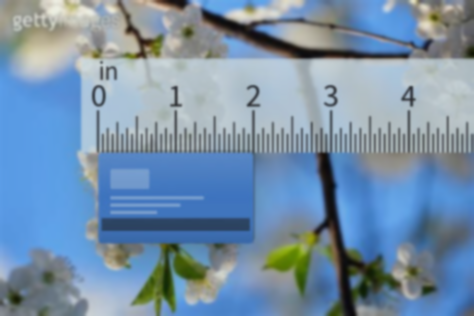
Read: 2 in
